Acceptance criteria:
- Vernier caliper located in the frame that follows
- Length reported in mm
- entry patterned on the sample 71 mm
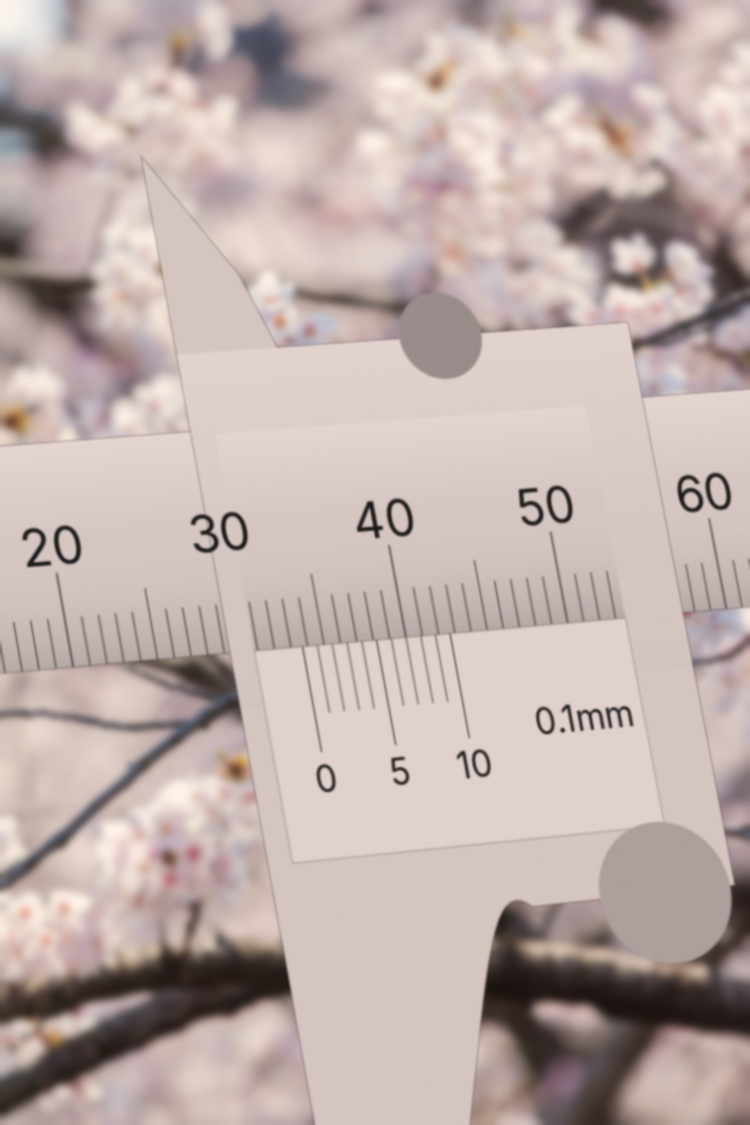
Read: 33.7 mm
